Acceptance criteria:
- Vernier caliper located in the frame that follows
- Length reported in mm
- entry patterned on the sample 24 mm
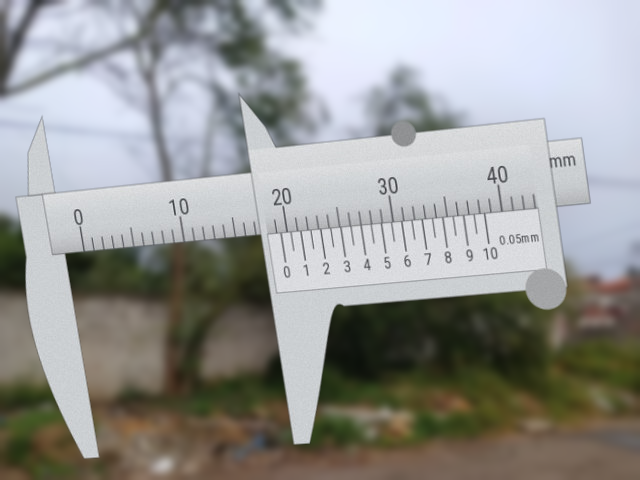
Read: 19.4 mm
